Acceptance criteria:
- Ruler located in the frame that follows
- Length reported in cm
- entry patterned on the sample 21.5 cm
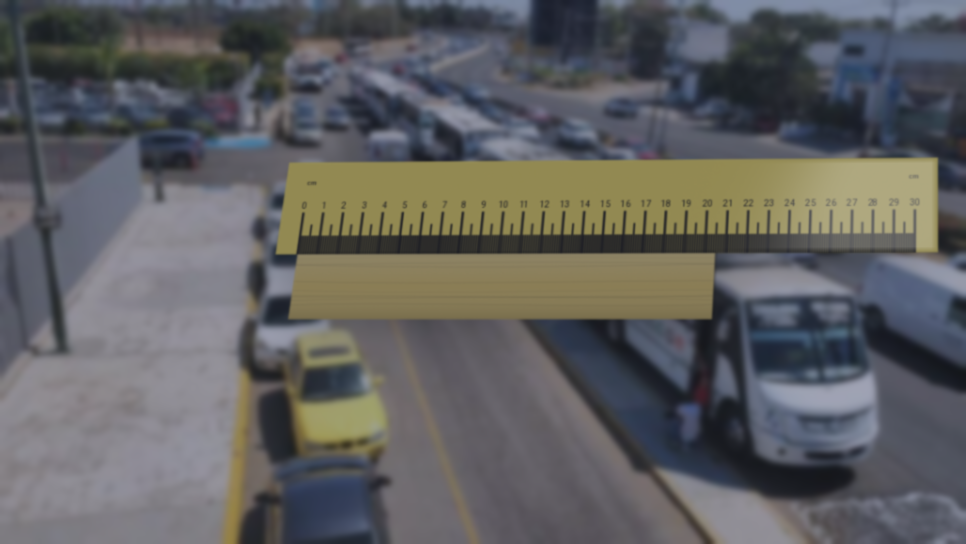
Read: 20.5 cm
